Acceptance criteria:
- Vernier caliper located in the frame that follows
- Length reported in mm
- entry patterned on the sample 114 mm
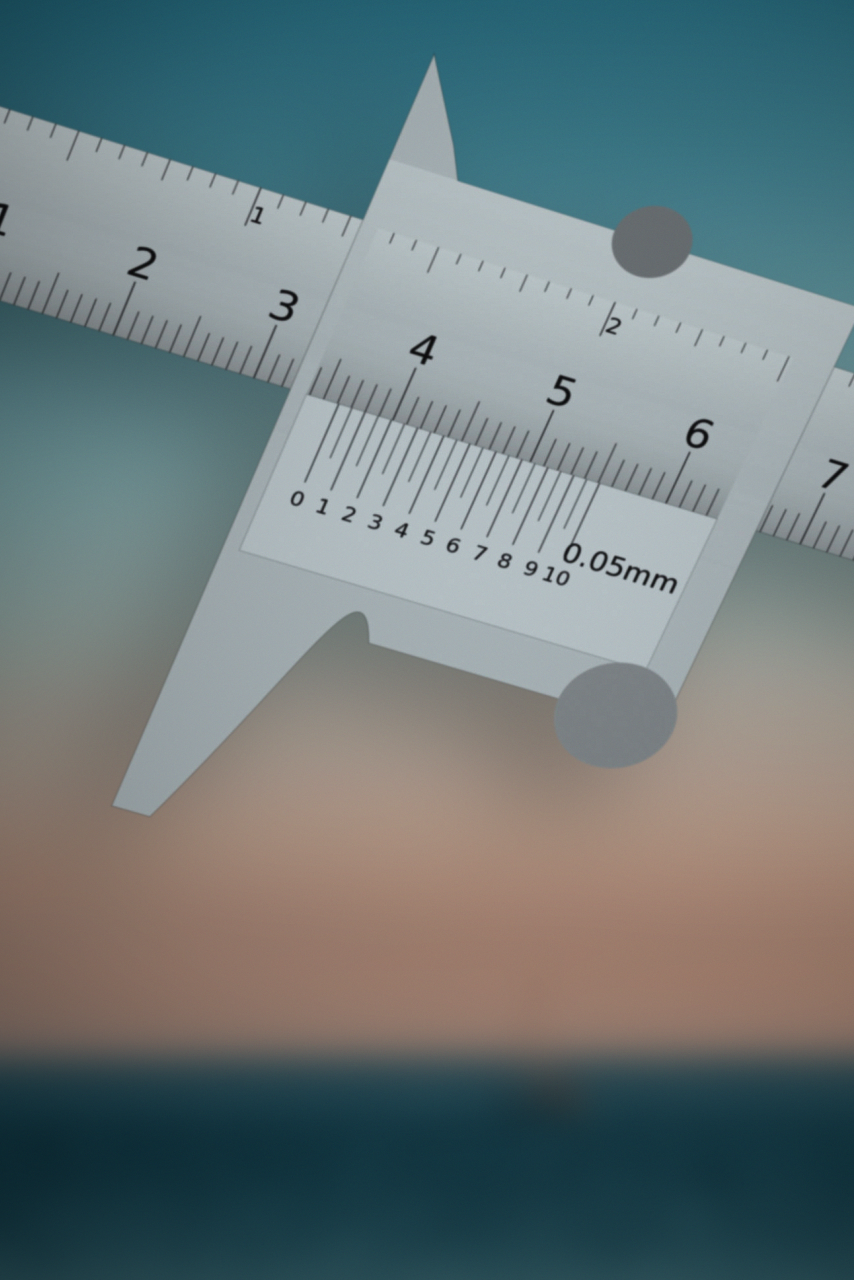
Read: 36.1 mm
